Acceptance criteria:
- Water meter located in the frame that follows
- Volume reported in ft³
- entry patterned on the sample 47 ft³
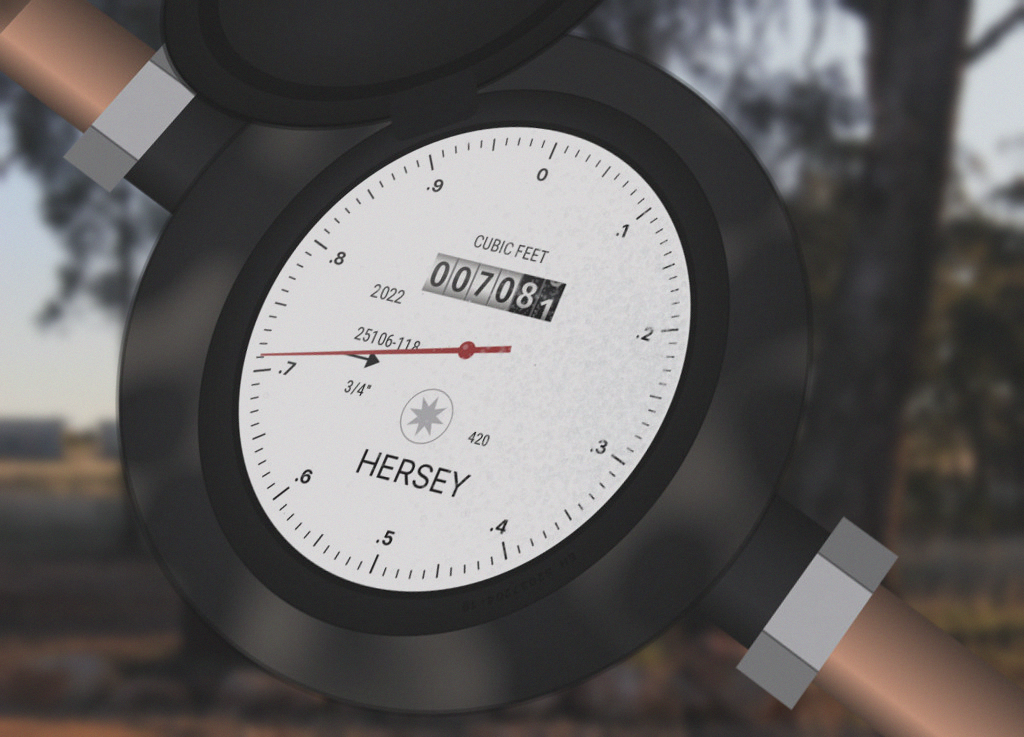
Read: 7080.71 ft³
